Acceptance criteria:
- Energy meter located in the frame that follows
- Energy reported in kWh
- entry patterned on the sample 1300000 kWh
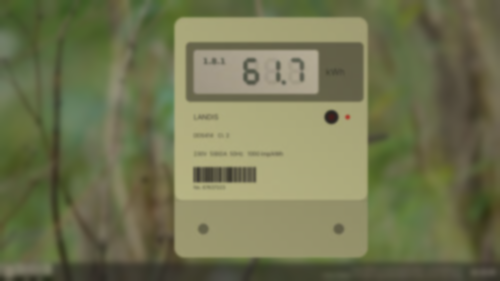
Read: 61.7 kWh
